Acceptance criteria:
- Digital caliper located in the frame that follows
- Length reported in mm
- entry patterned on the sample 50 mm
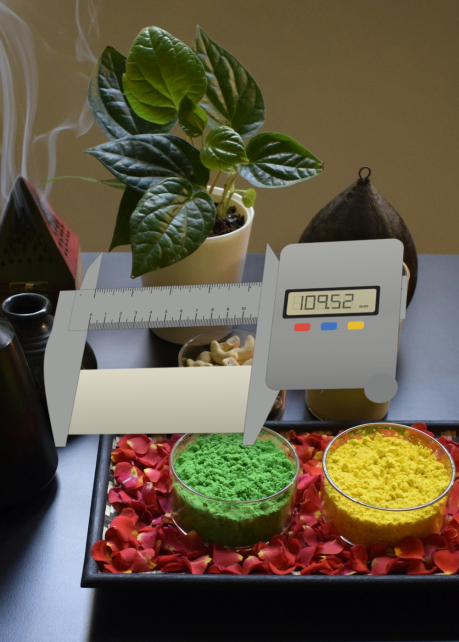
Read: 109.52 mm
